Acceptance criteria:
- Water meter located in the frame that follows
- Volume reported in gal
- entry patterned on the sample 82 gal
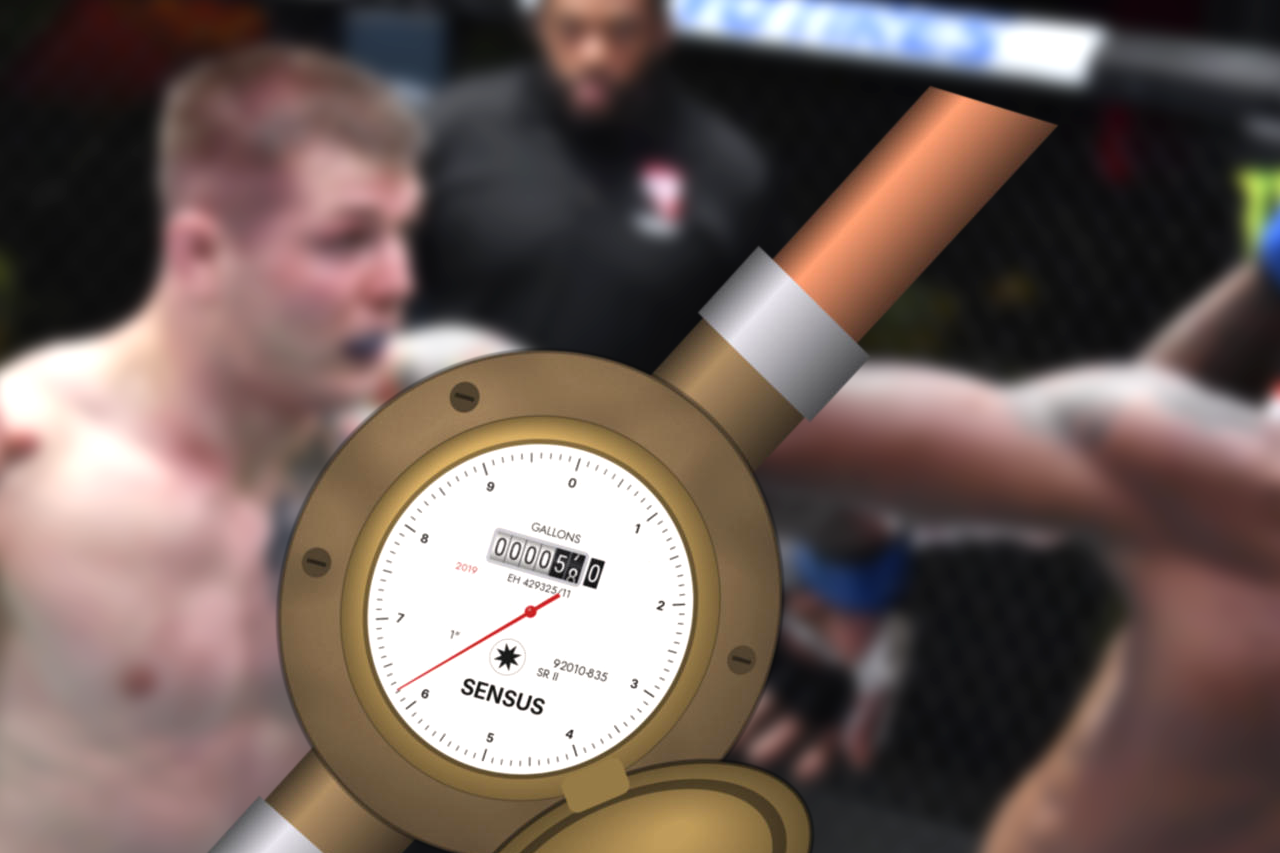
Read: 576.2 gal
